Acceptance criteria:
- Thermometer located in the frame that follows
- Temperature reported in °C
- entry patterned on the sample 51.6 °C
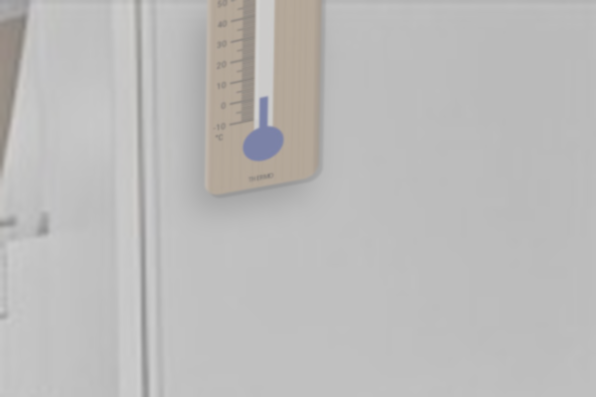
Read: 0 °C
